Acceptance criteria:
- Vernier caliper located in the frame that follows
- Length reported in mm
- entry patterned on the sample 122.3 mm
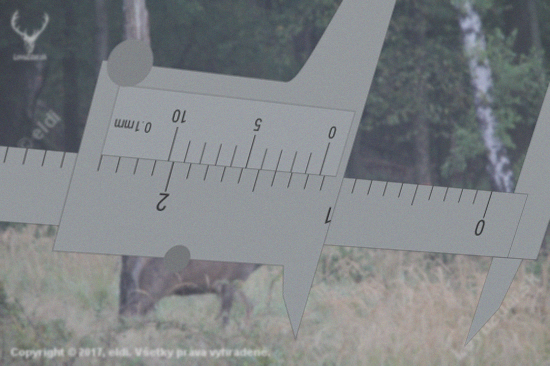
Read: 11.3 mm
